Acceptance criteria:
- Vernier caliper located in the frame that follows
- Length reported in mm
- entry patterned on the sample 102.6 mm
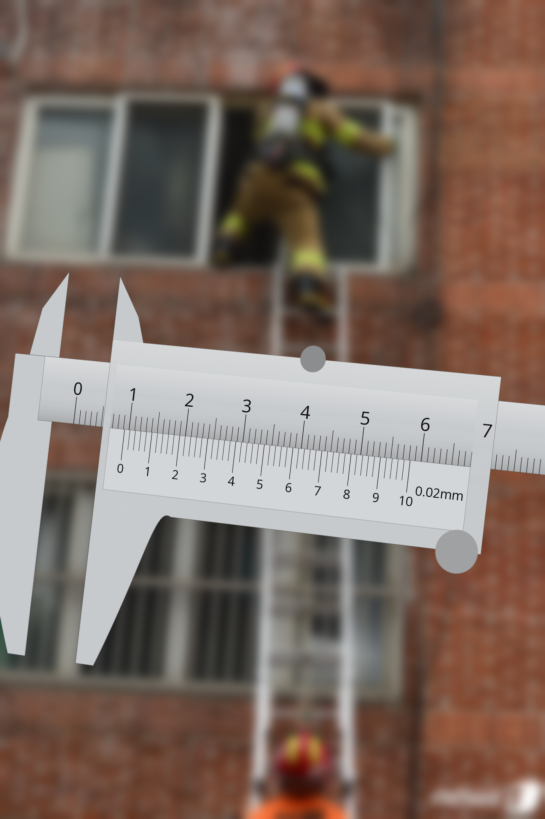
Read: 9.2 mm
